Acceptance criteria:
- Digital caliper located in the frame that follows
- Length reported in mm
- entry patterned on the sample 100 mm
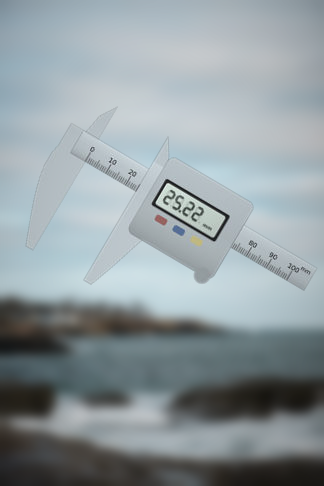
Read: 25.22 mm
